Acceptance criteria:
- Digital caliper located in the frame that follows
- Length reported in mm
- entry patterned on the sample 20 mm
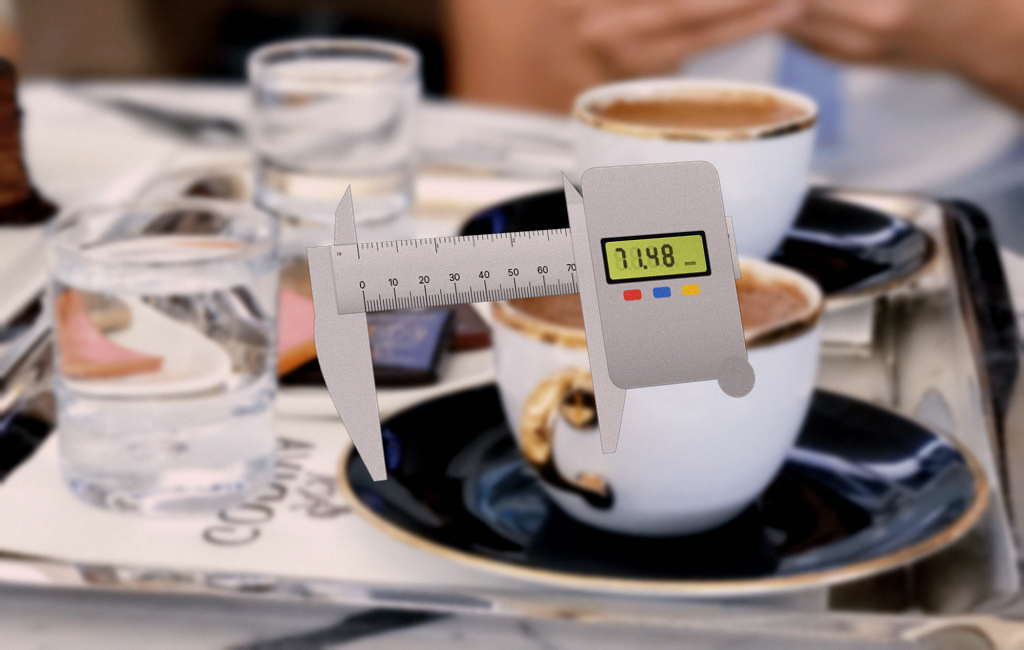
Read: 71.48 mm
